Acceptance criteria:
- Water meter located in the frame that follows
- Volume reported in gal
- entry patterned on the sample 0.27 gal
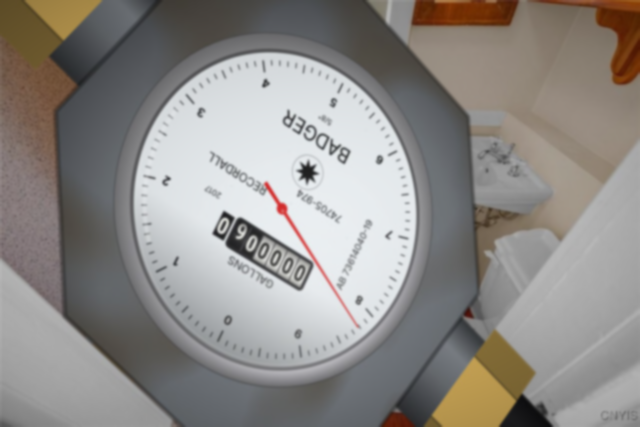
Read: 58.2 gal
